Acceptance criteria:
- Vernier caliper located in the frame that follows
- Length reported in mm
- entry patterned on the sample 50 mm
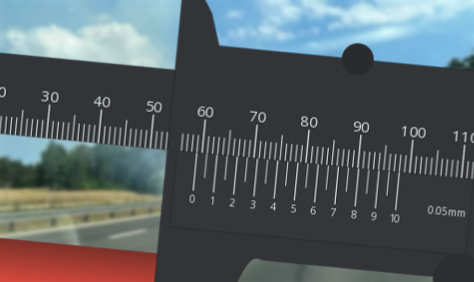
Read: 59.0 mm
